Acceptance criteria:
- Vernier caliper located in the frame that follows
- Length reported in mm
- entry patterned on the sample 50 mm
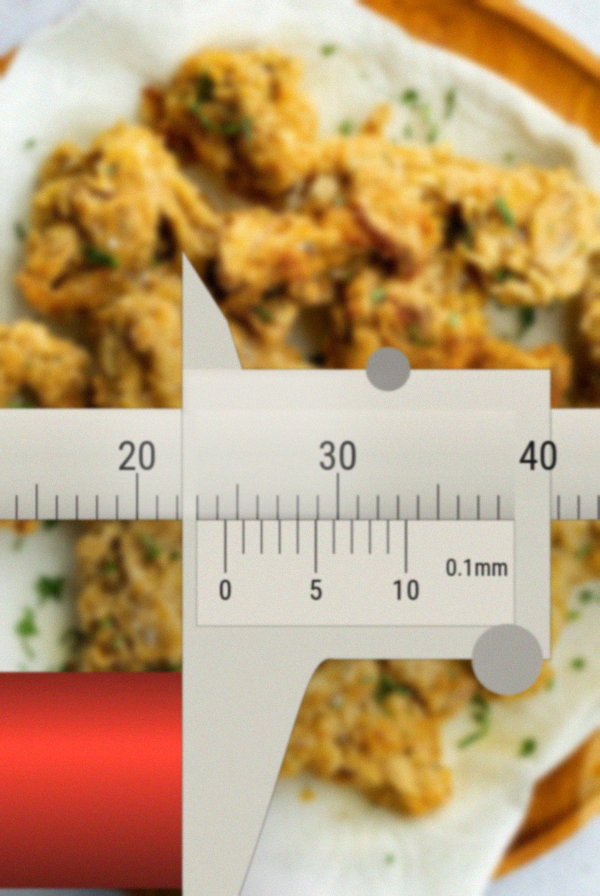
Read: 24.4 mm
